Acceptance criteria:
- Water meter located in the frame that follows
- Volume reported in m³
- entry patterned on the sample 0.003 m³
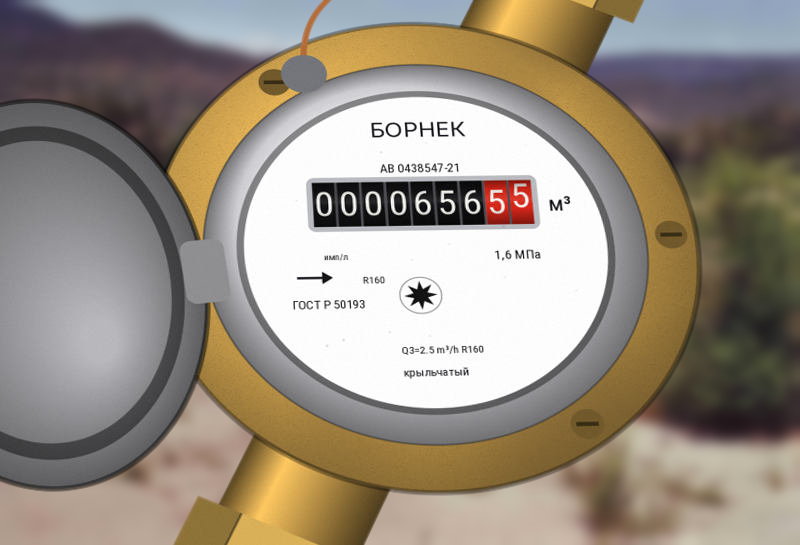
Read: 656.55 m³
